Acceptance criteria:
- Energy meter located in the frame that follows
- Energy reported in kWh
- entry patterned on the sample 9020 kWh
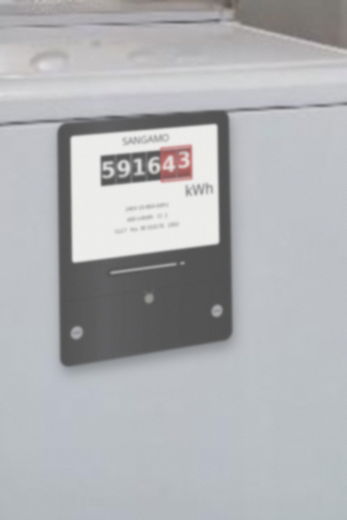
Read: 5916.43 kWh
